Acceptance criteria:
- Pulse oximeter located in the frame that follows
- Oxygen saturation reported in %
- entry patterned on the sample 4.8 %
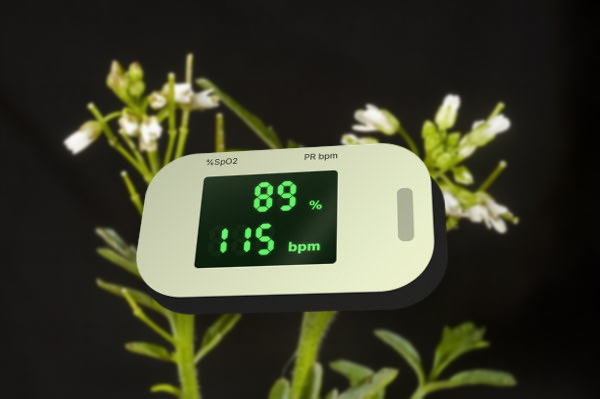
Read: 89 %
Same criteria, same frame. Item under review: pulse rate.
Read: 115 bpm
